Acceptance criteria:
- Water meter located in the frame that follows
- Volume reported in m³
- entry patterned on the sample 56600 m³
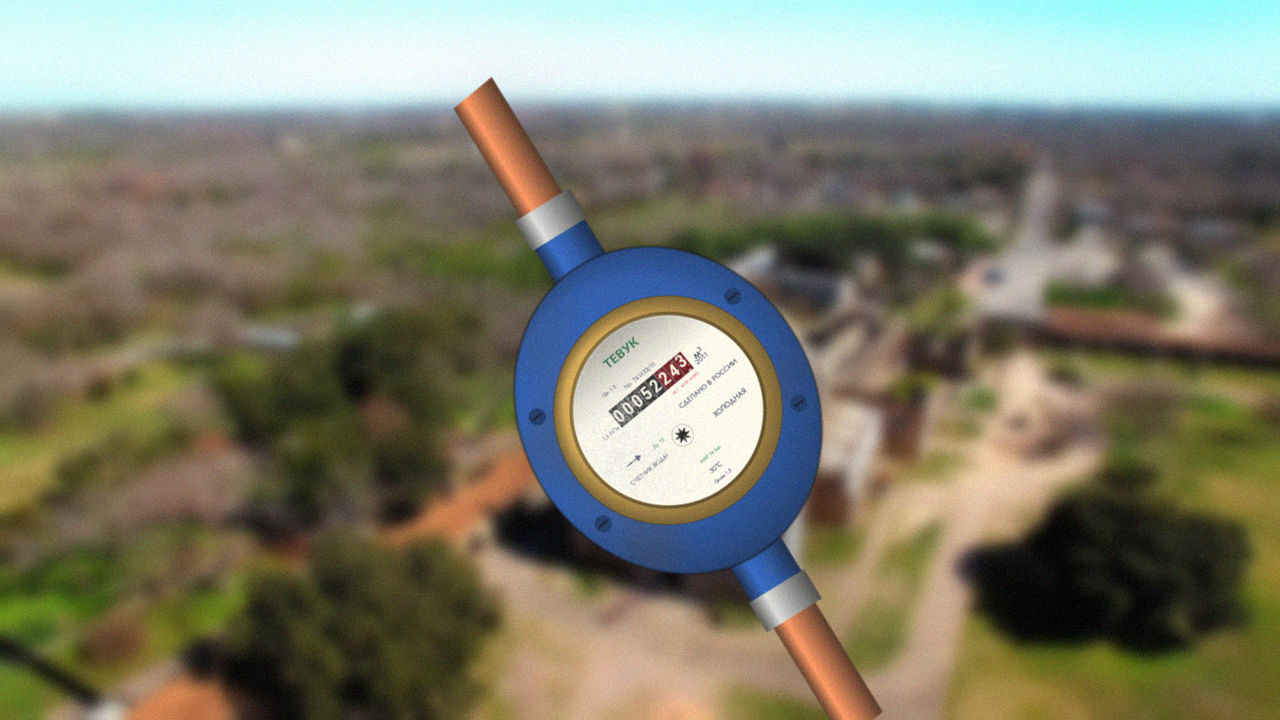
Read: 52.243 m³
